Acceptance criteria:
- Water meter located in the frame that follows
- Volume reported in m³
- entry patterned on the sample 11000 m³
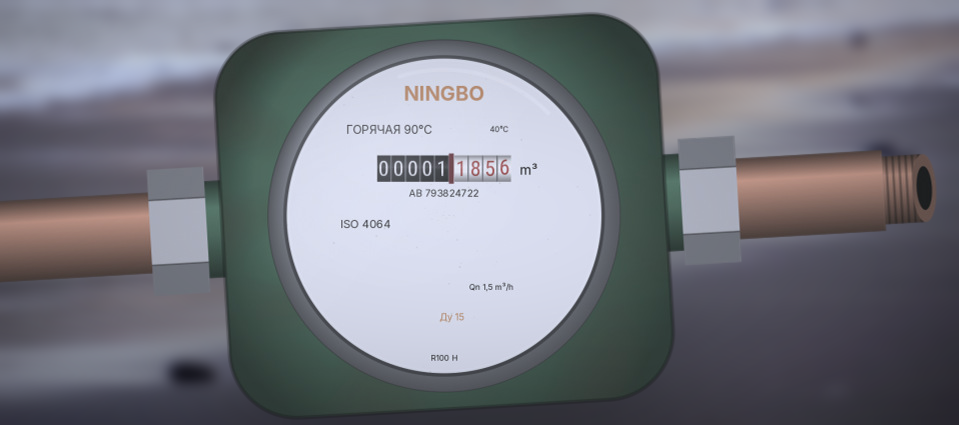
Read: 1.1856 m³
